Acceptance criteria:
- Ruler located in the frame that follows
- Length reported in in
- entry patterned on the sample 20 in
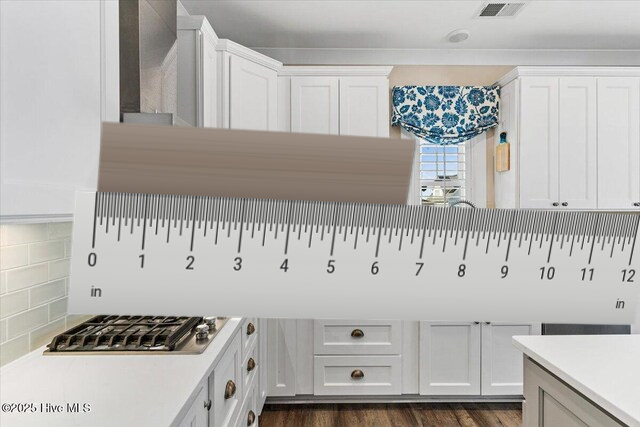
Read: 6.5 in
